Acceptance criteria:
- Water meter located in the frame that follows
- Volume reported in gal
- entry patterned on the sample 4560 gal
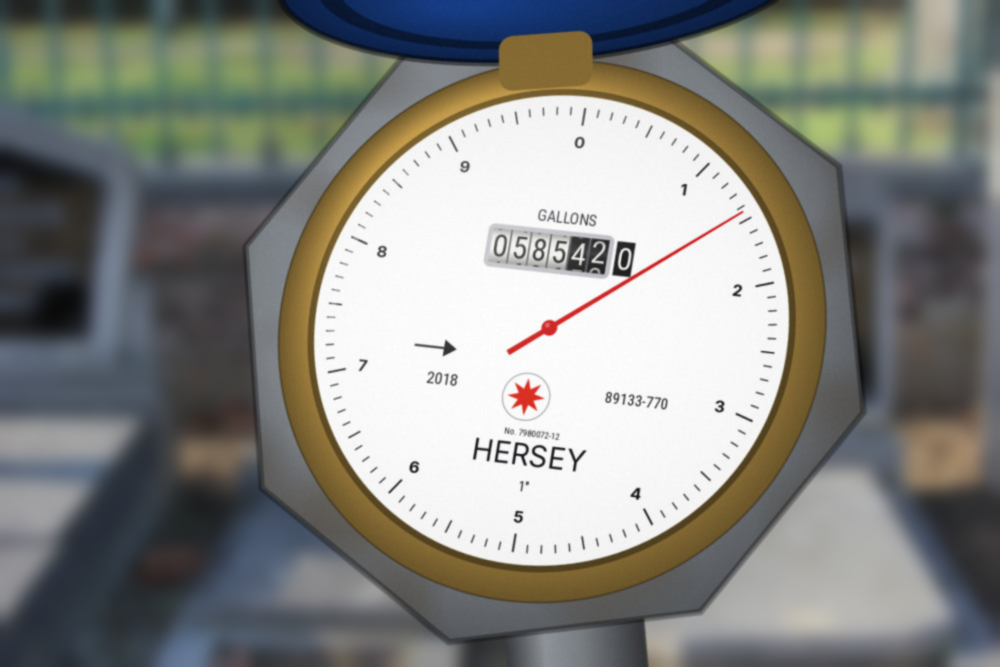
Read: 585421.4 gal
